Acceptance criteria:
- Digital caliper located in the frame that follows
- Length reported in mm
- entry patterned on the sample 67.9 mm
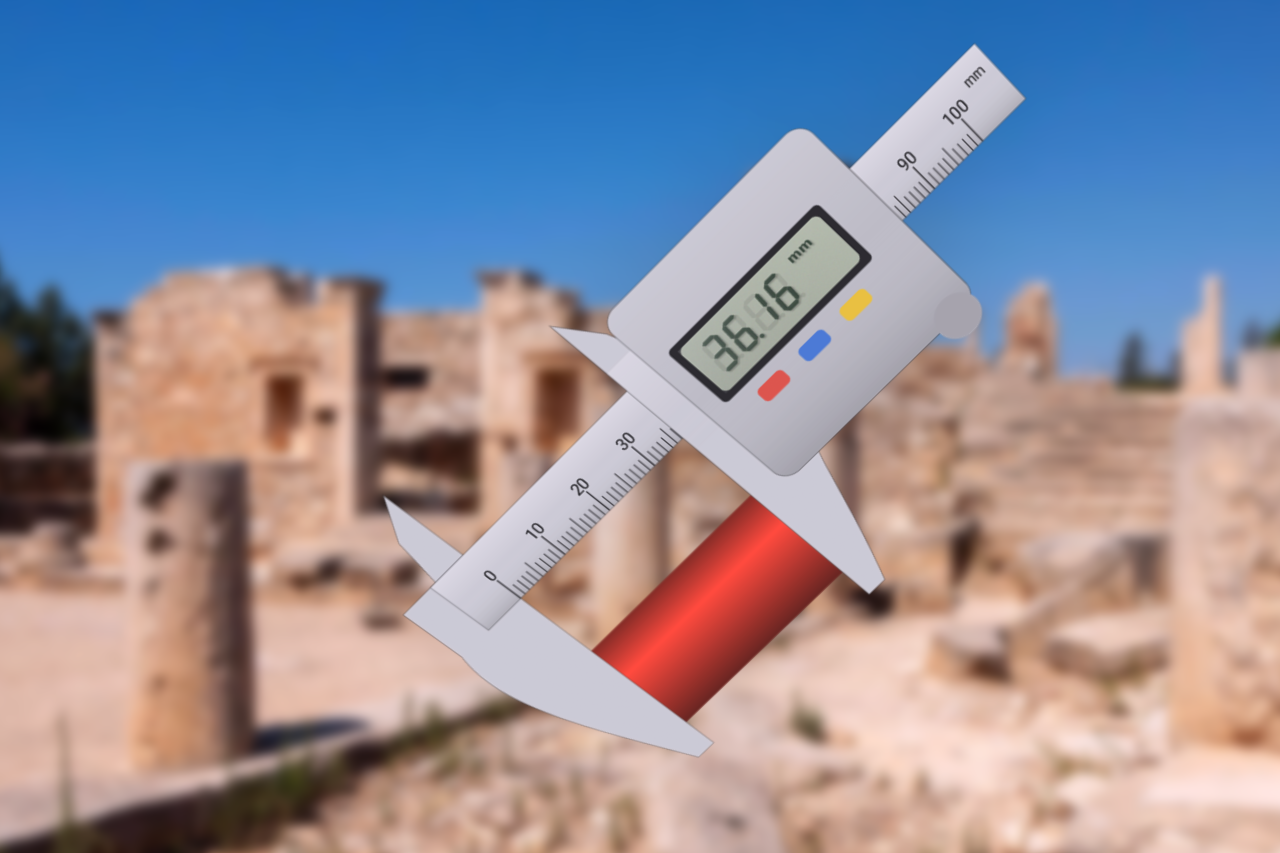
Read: 36.16 mm
